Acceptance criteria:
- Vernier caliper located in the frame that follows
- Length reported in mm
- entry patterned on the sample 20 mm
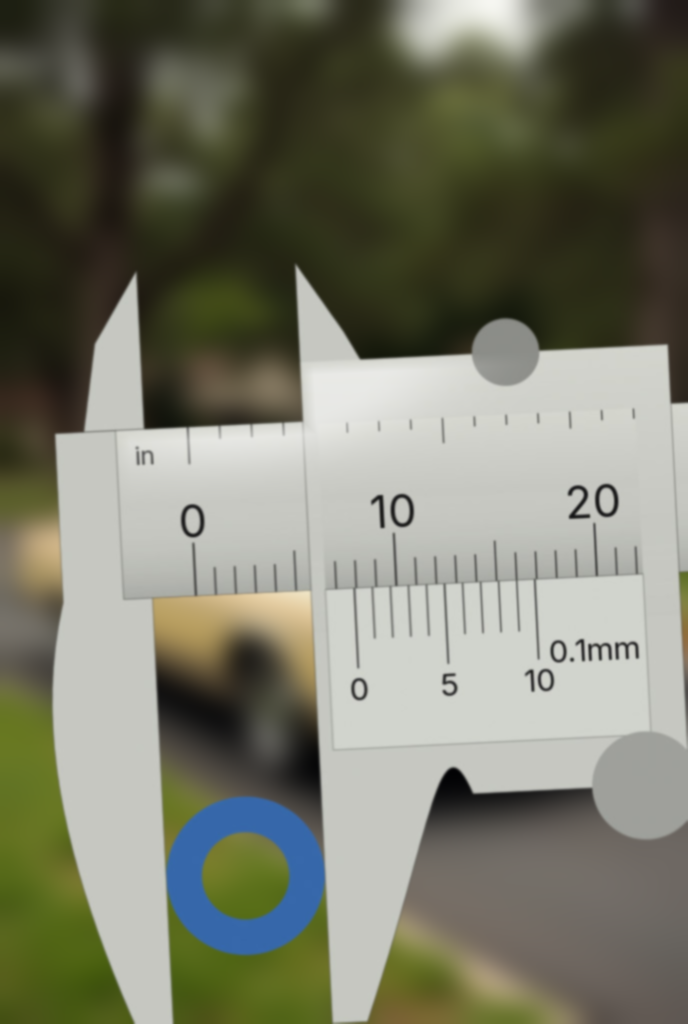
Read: 7.9 mm
